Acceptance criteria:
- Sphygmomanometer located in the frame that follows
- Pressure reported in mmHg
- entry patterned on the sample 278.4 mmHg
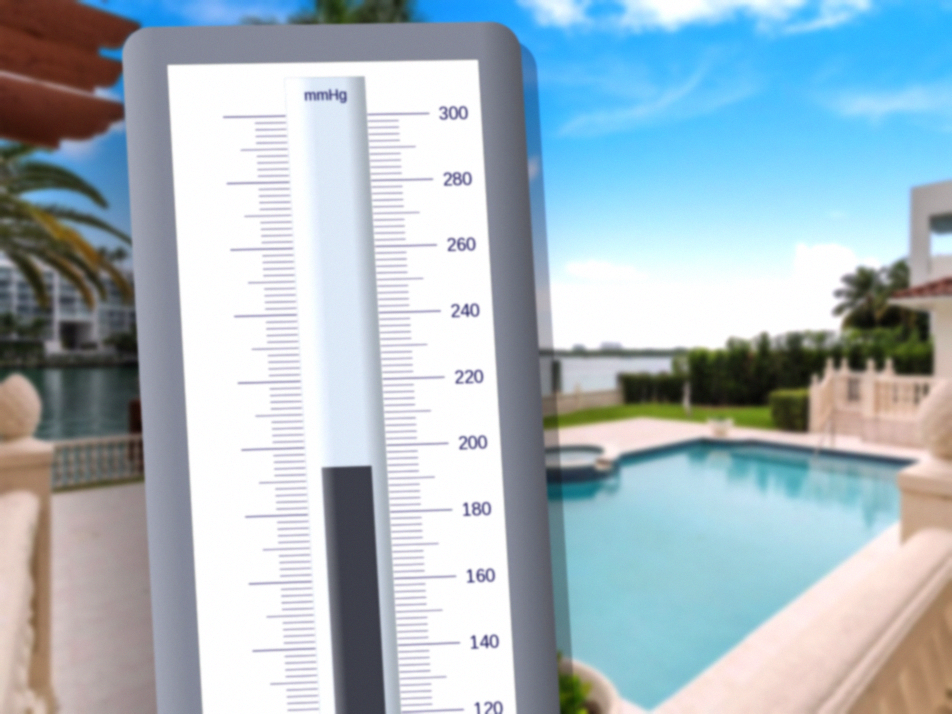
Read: 194 mmHg
